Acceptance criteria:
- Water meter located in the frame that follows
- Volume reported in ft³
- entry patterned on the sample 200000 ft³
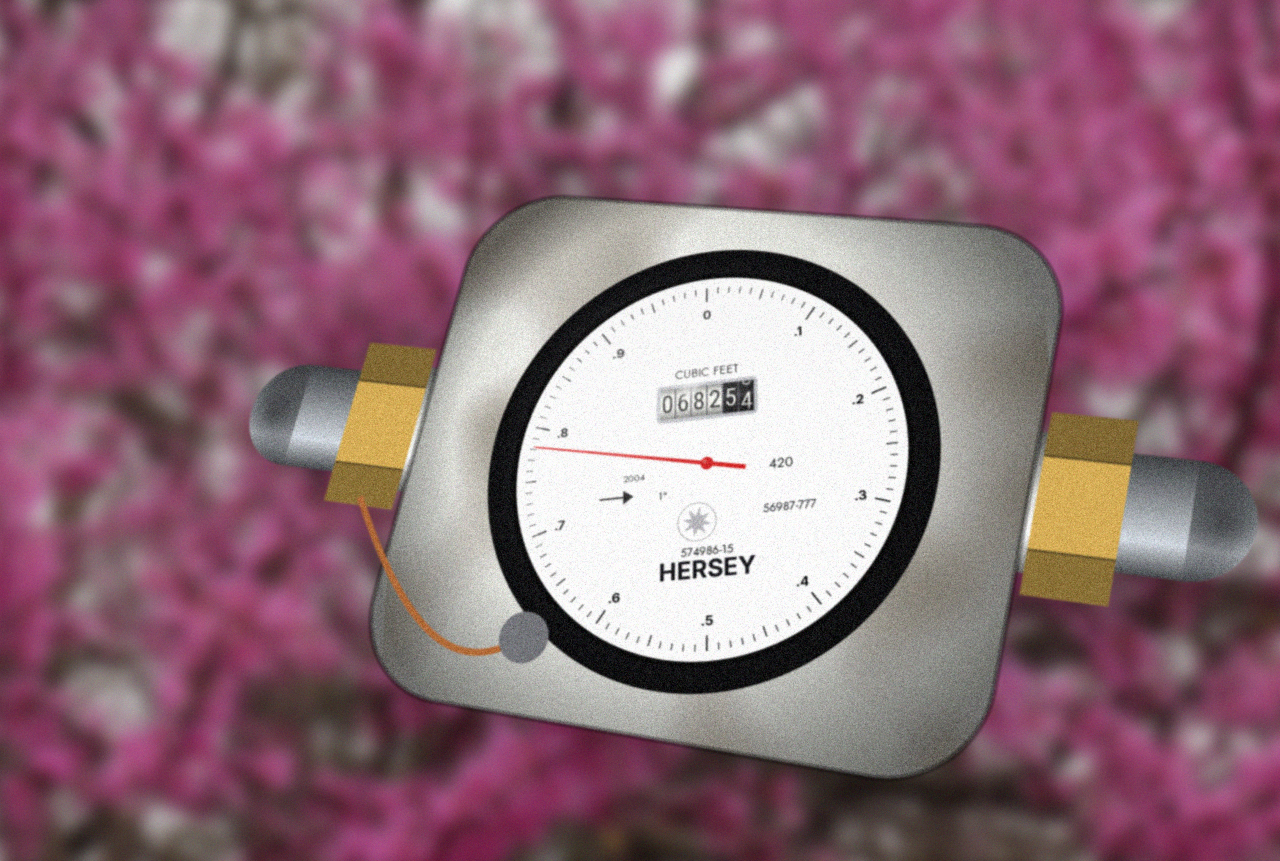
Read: 68253.78 ft³
